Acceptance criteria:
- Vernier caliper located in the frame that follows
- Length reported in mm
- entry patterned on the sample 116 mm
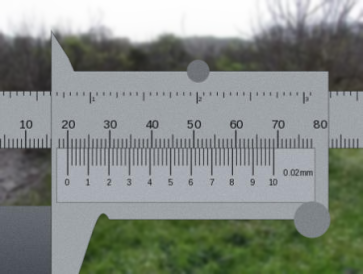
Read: 20.0 mm
